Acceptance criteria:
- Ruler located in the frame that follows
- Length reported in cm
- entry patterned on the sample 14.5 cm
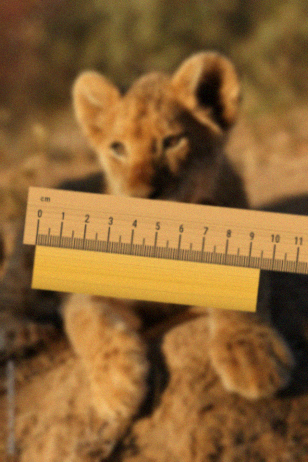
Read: 9.5 cm
